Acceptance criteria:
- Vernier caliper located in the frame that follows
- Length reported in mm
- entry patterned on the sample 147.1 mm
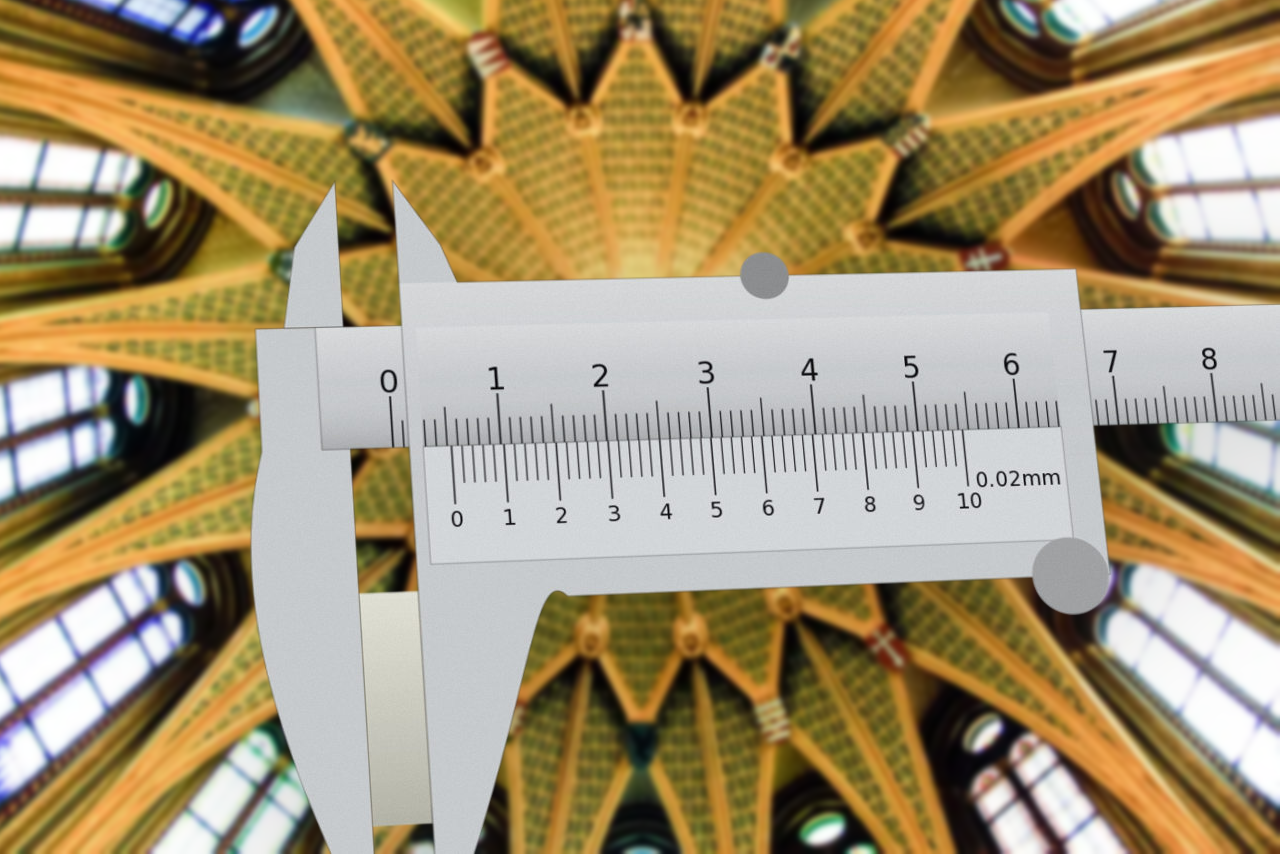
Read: 5.4 mm
